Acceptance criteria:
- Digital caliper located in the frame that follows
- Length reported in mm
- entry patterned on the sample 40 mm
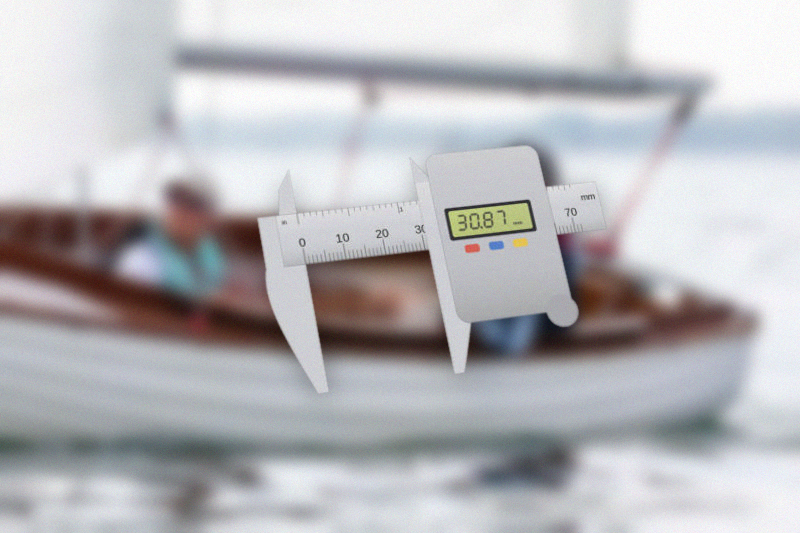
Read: 30.87 mm
